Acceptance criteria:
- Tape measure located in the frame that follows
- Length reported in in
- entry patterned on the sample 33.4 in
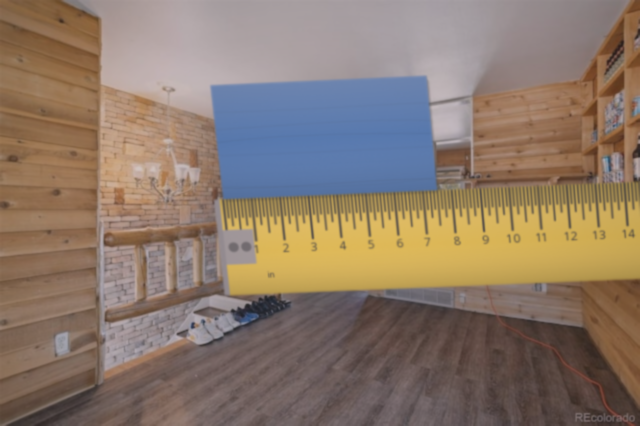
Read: 7.5 in
